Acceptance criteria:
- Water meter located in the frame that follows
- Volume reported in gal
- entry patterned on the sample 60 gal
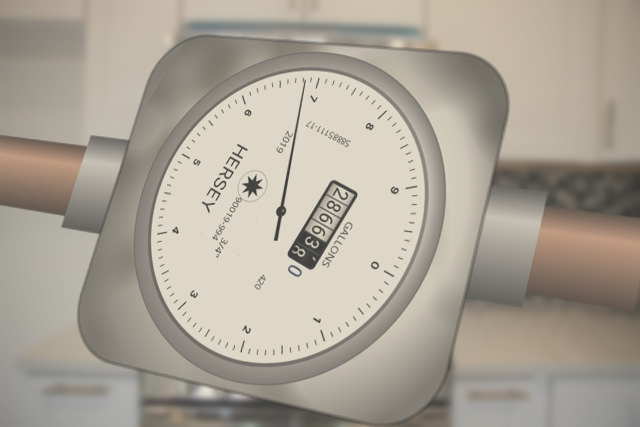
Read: 2866376.8 gal
